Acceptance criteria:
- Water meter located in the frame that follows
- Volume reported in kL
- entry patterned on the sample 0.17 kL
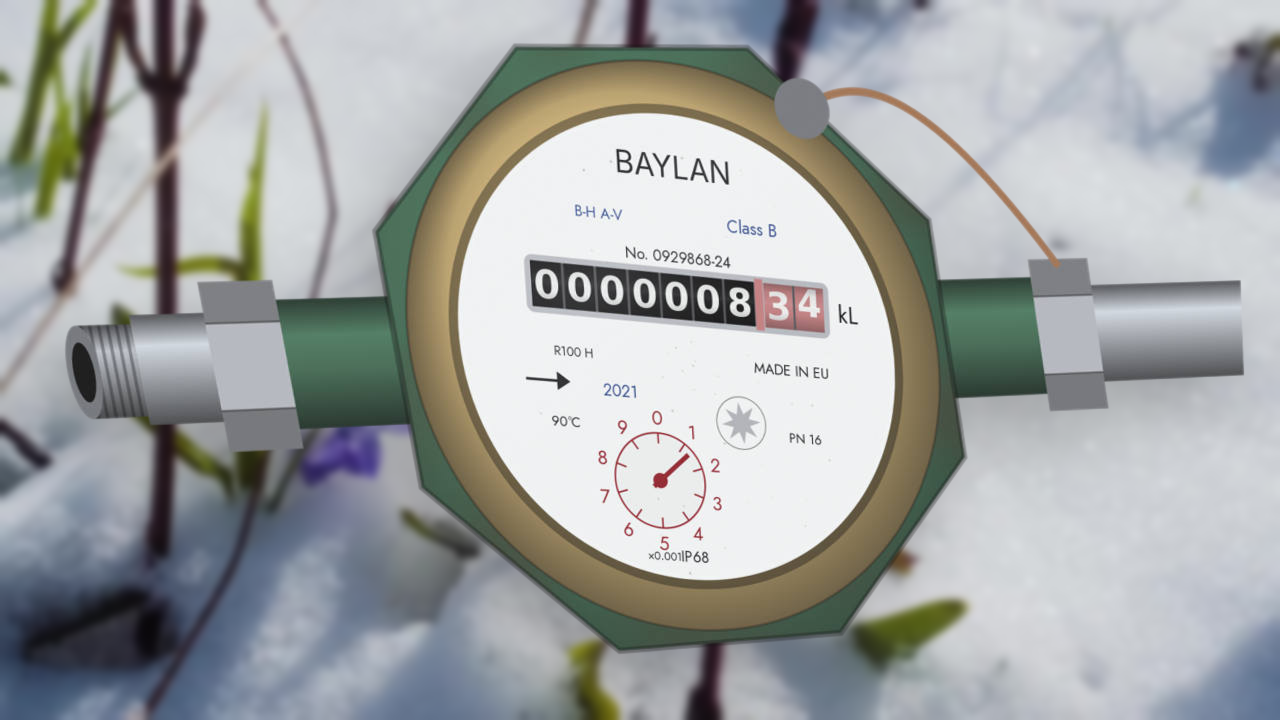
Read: 8.341 kL
